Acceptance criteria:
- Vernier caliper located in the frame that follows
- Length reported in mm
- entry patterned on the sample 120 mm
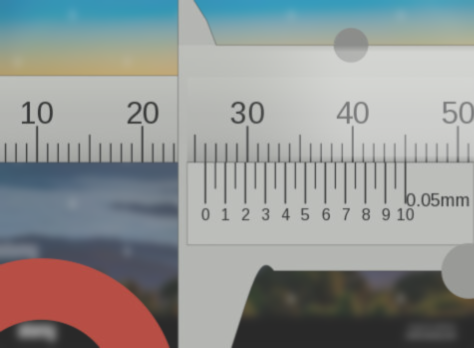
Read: 26.0 mm
